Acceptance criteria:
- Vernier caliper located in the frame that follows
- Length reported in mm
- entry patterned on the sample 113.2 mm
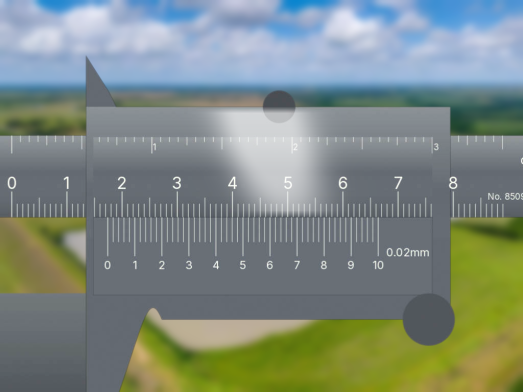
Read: 17.4 mm
